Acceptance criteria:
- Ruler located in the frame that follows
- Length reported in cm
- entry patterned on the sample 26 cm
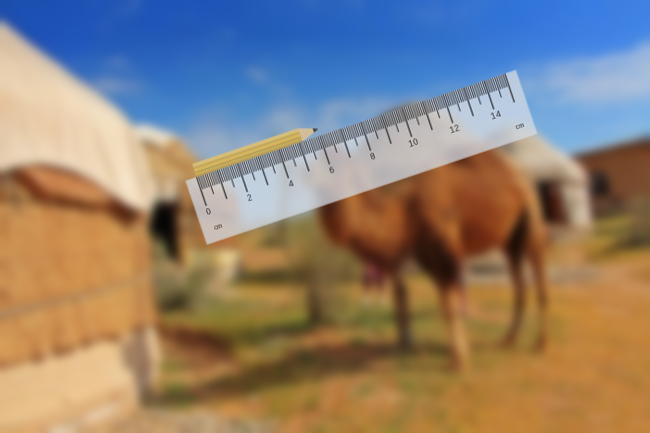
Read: 6 cm
